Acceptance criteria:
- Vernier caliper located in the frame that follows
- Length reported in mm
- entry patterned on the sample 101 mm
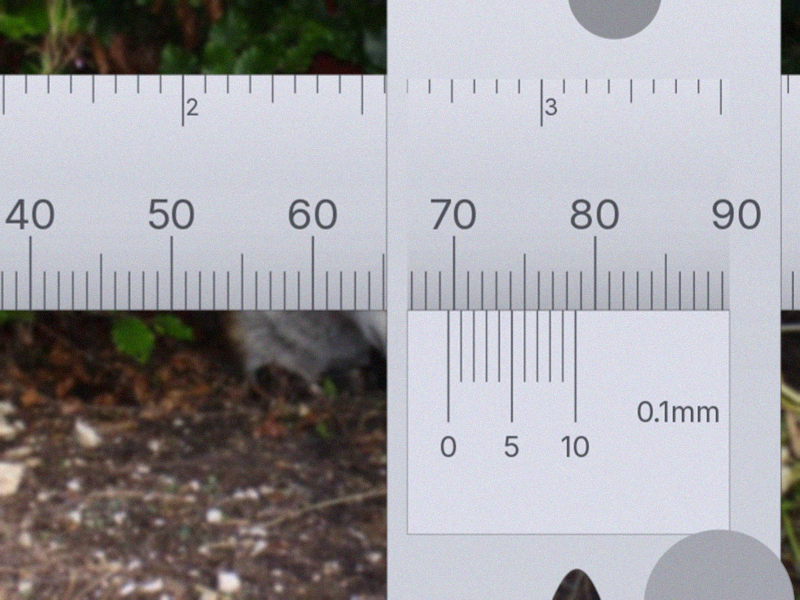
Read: 69.6 mm
